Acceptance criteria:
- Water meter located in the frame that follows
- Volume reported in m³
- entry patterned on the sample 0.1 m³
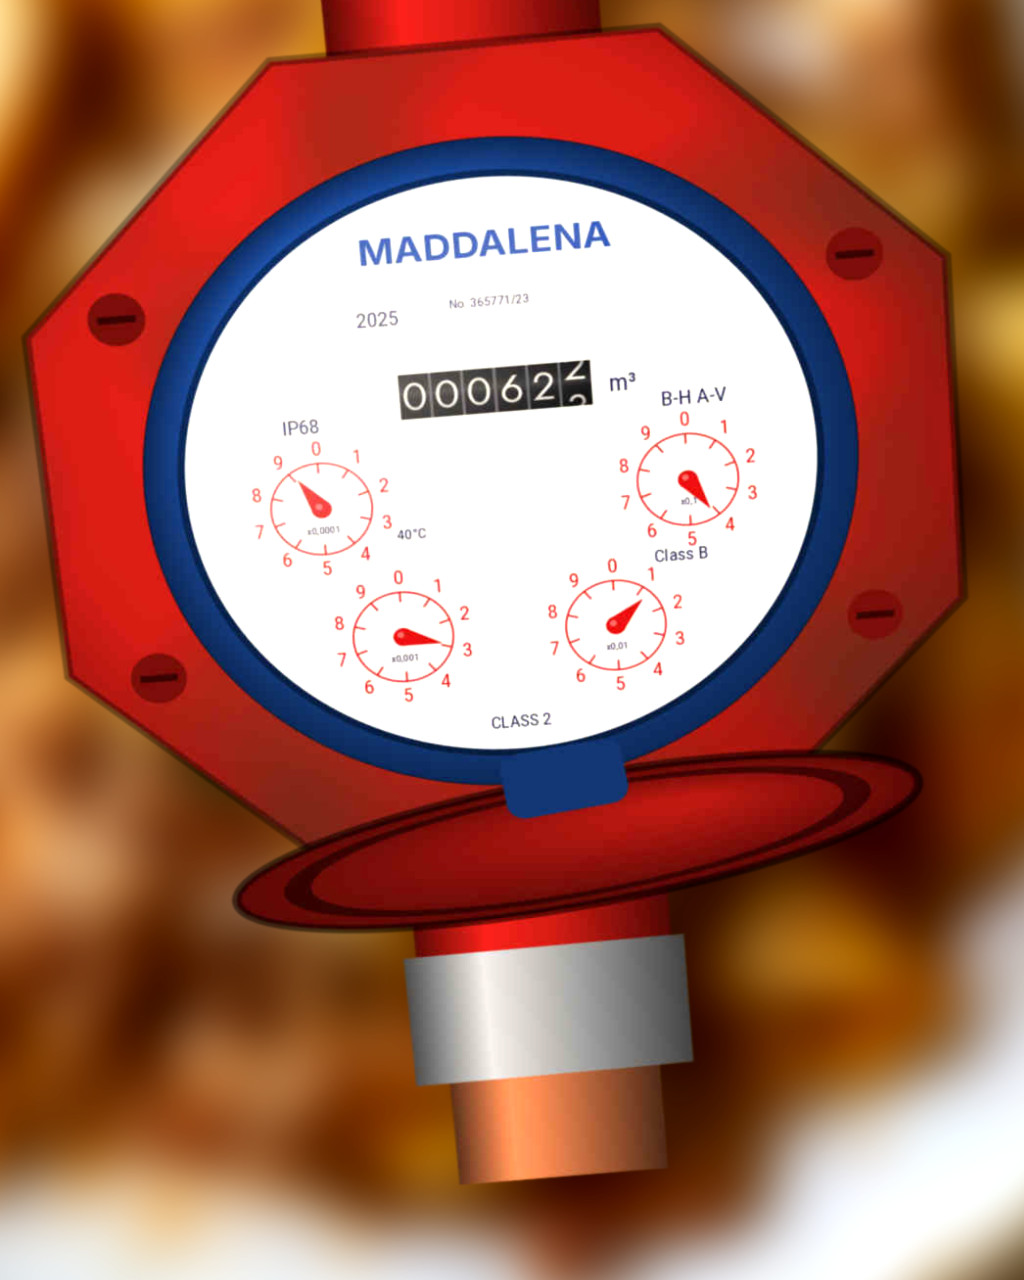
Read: 622.4129 m³
